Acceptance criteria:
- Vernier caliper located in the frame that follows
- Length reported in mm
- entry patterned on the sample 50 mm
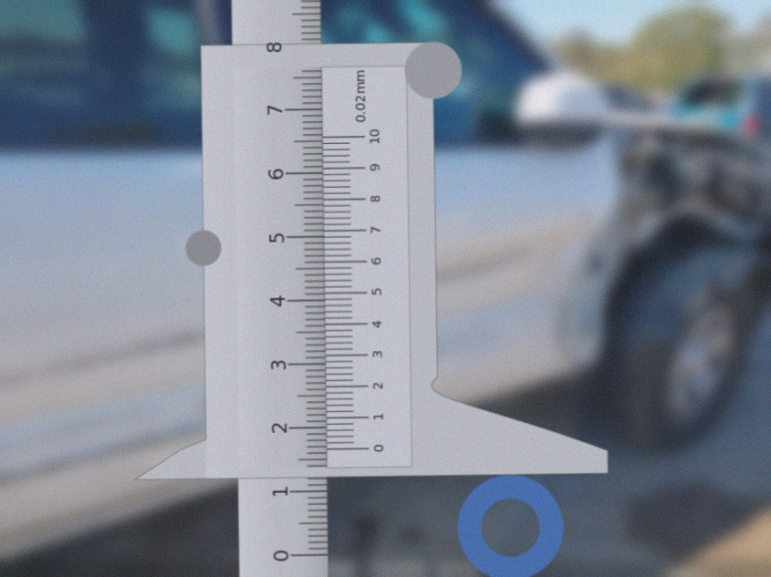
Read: 16.6 mm
